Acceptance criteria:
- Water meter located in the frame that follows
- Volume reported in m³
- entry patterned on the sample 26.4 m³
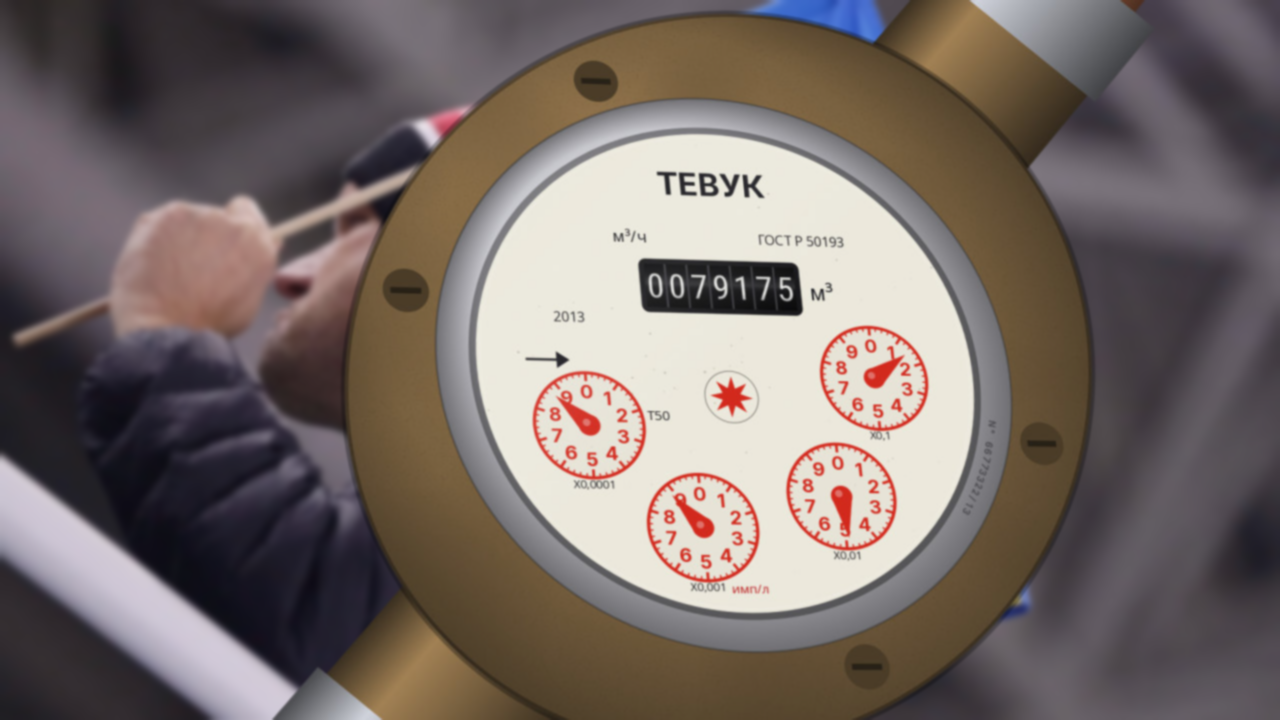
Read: 79175.1488 m³
